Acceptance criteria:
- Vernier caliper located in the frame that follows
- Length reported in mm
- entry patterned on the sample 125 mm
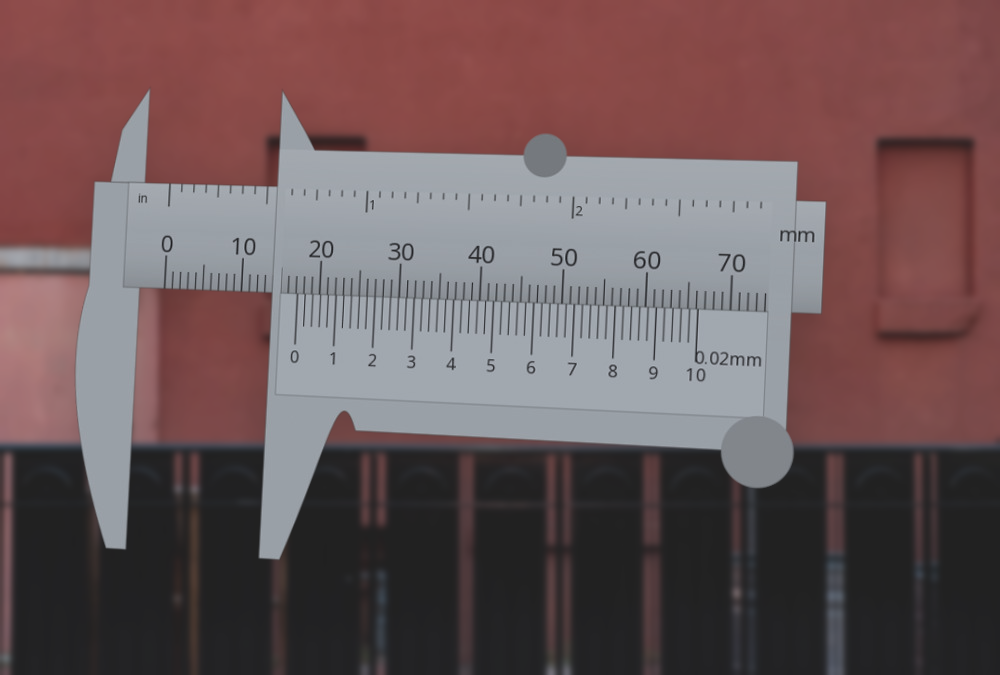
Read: 17.2 mm
